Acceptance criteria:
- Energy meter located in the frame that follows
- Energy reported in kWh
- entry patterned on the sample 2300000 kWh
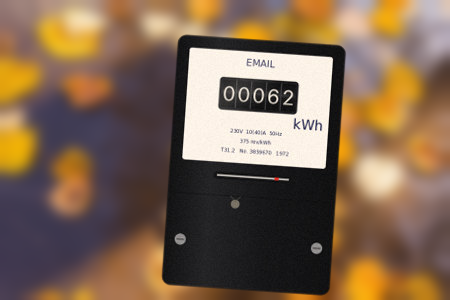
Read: 62 kWh
